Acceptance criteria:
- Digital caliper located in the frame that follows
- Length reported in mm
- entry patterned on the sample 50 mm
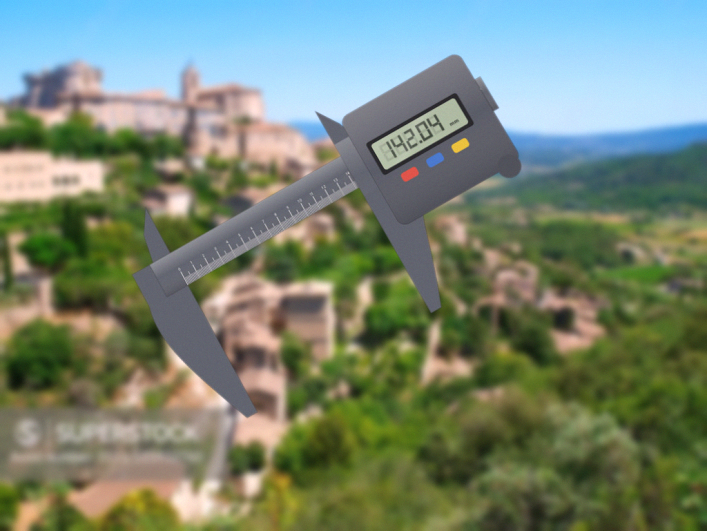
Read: 142.04 mm
